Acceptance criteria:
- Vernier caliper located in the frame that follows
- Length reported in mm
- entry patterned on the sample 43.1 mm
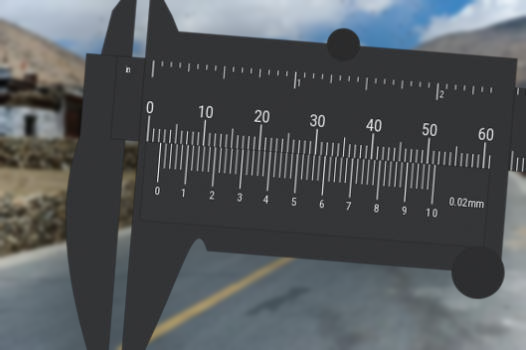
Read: 2.4 mm
